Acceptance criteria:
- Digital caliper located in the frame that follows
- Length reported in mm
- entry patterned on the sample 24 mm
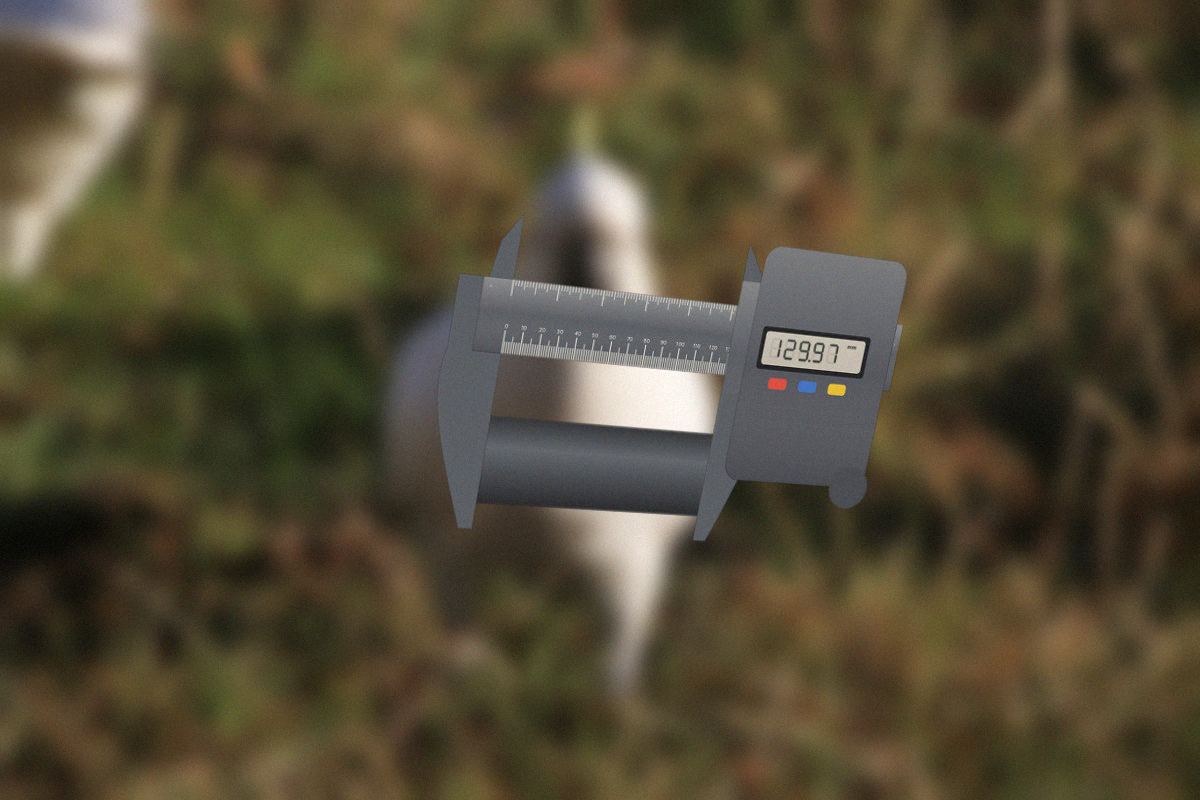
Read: 129.97 mm
